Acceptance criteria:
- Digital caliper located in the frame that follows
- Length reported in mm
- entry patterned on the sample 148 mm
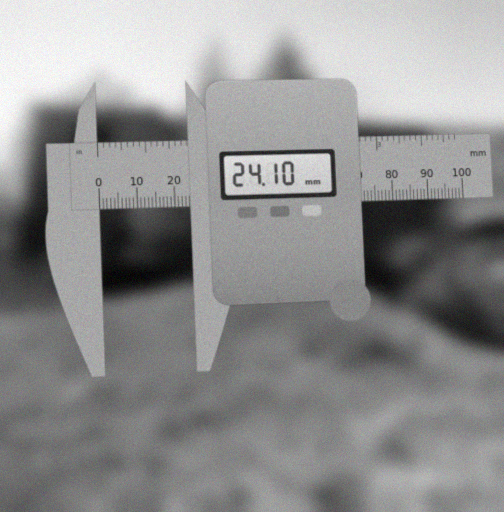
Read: 24.10 mm
